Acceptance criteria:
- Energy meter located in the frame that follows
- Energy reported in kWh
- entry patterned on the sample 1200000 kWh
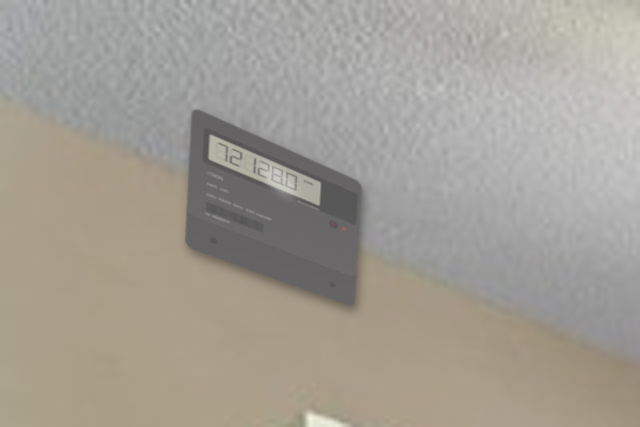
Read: 72128.0 kWh
